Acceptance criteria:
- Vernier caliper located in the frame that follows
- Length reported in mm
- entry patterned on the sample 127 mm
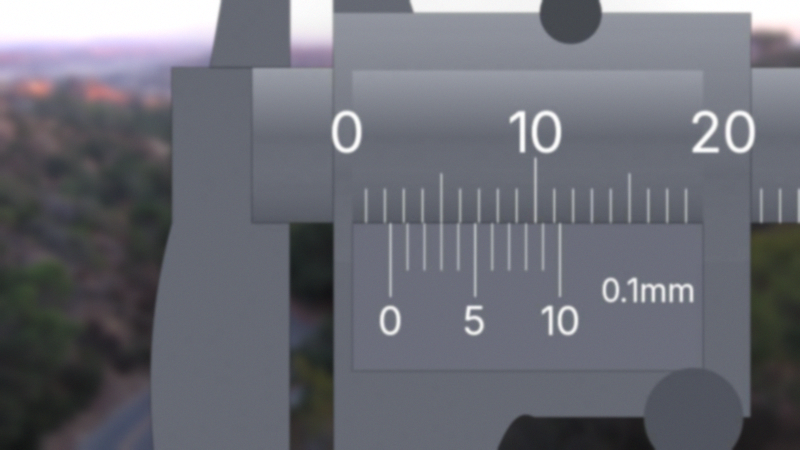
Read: 2.3 mm
